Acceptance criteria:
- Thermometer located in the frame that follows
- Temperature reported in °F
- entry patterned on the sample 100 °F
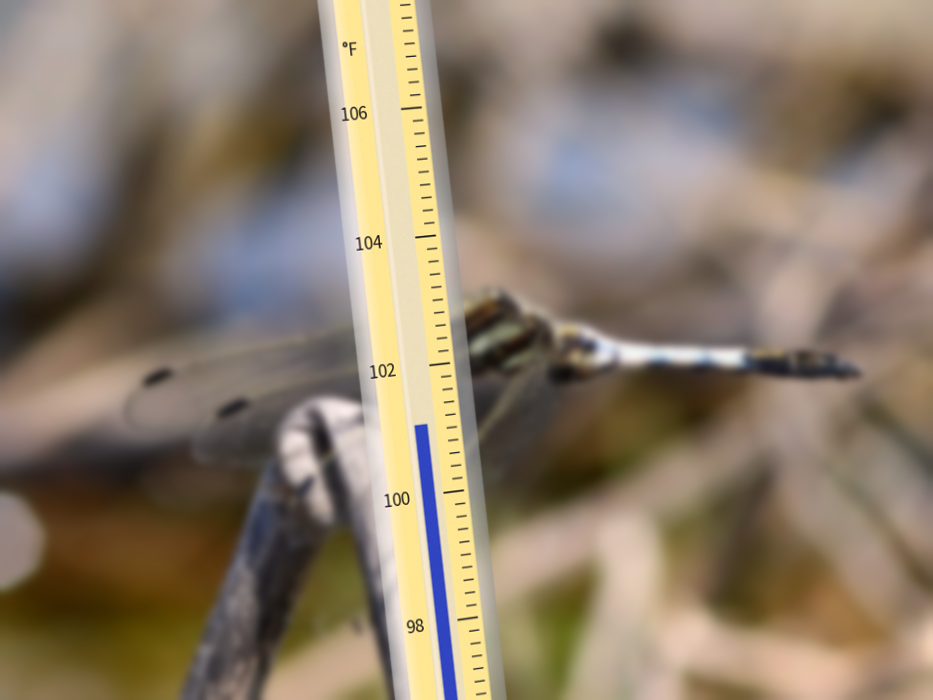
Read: 101.1 °F
